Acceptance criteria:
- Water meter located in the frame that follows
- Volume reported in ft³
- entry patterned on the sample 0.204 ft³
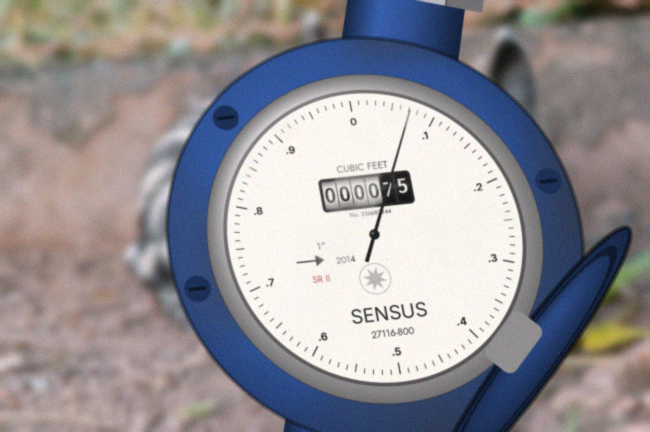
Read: 75.07 ft³
